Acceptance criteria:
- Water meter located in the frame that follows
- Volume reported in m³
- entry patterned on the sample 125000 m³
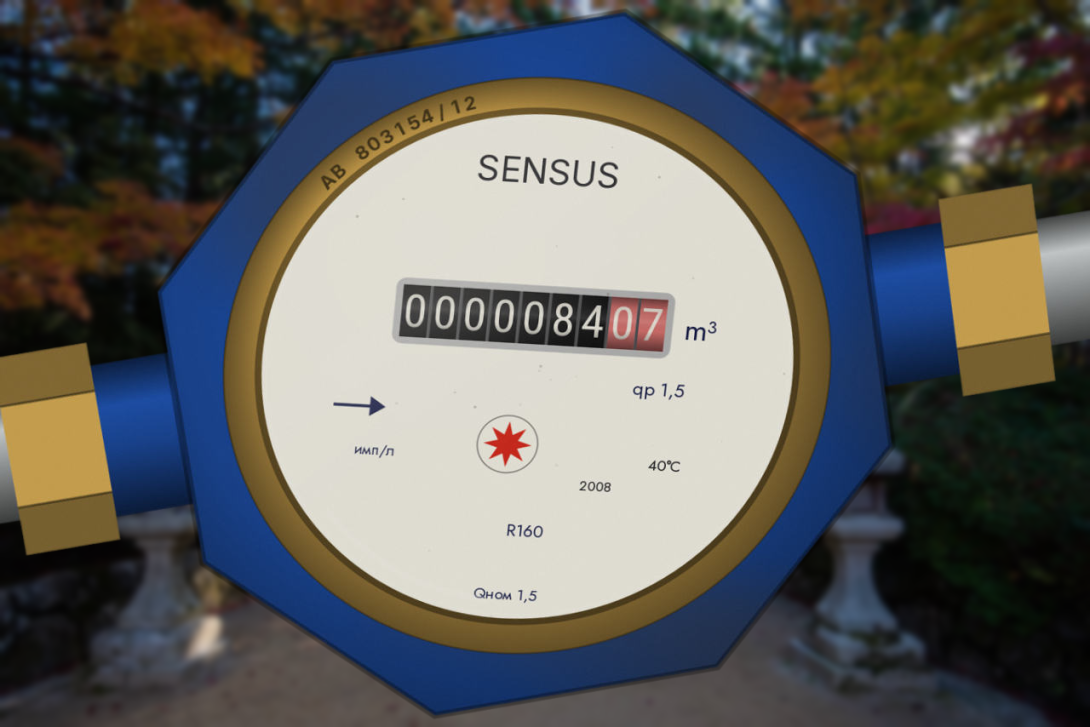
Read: 84.07 m³
